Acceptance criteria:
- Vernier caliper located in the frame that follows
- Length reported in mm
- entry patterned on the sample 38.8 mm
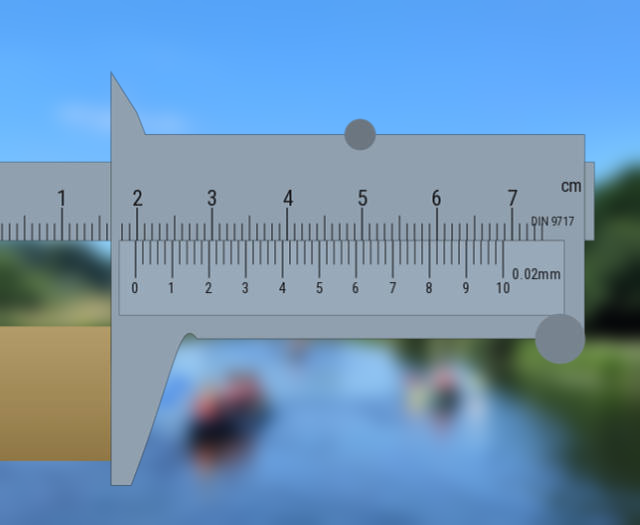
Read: 19.8 mm
